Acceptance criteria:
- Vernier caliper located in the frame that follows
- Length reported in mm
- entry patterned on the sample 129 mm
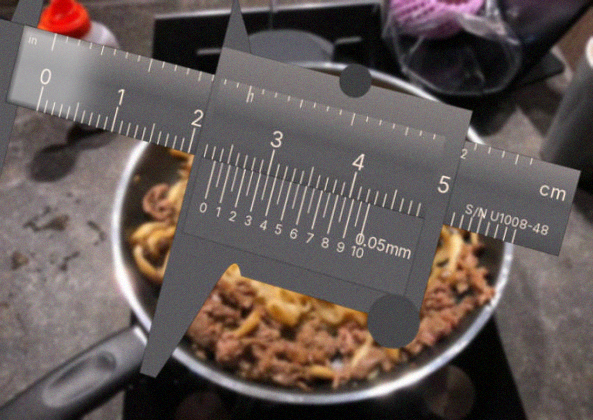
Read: 23.4 mm
